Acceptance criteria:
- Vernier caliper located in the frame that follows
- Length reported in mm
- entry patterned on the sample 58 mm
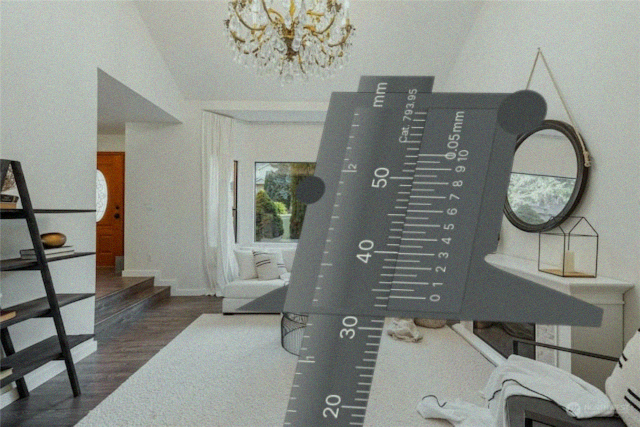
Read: 34.2 mm
